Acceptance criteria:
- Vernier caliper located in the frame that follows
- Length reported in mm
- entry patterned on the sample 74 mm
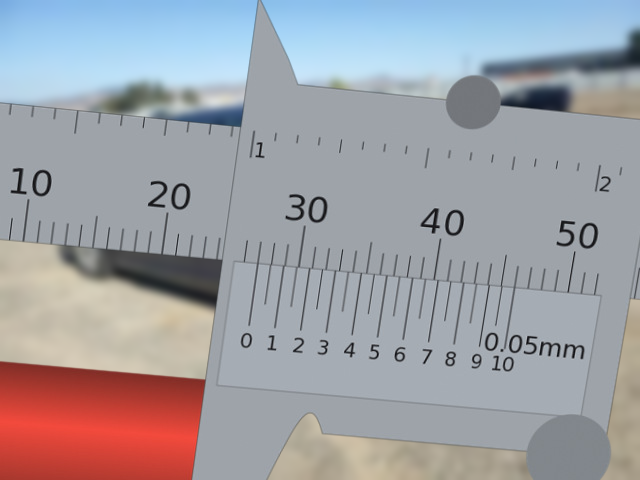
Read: 27.0 mm
